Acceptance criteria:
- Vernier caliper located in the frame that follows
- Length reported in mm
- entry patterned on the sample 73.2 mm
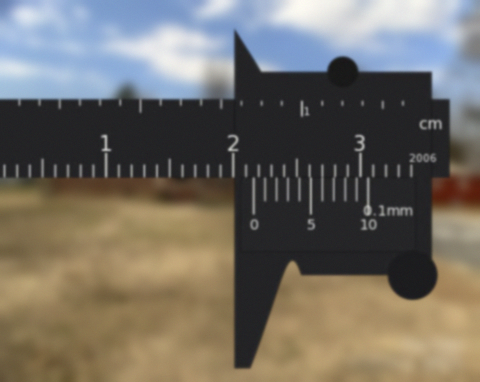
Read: 21.6 mm
